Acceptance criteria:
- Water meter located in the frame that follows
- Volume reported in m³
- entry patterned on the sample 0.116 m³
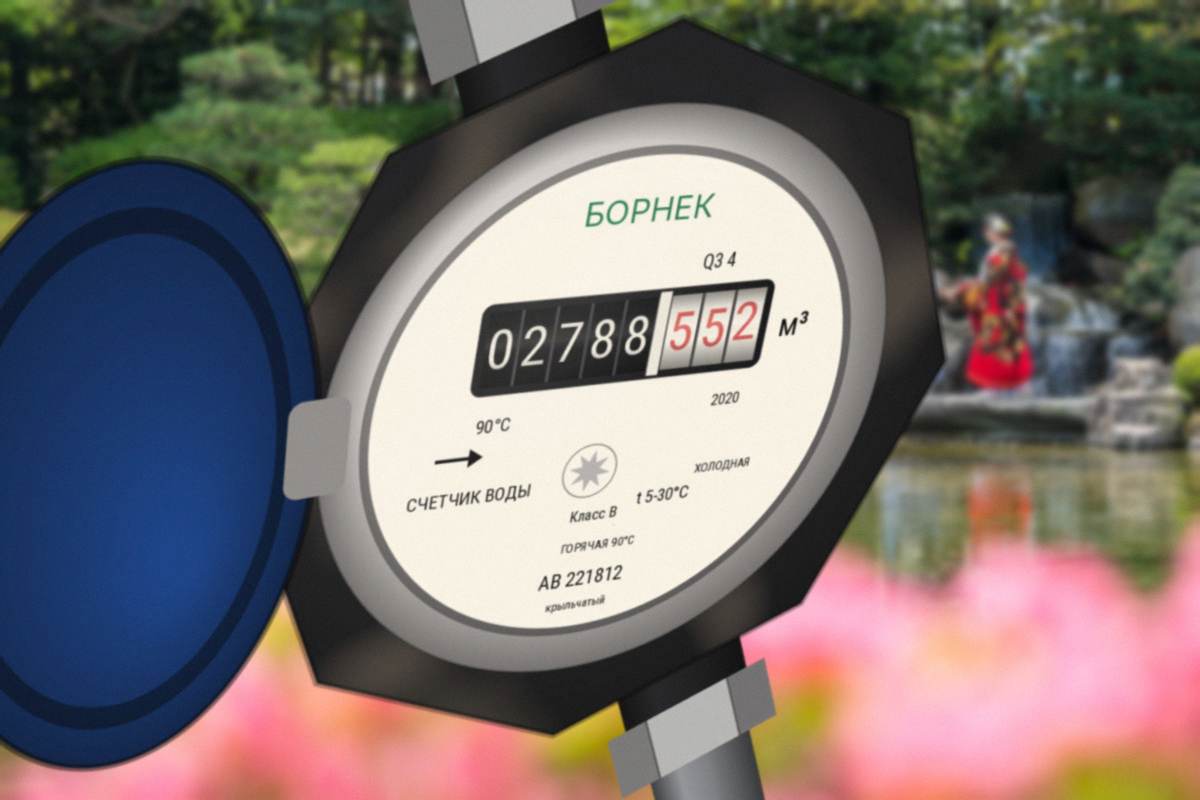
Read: 2788.552 m³
